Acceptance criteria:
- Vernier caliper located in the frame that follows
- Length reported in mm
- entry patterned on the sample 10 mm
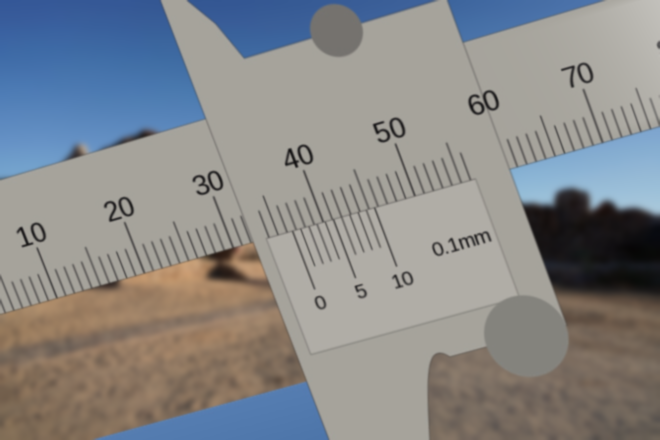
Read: 36.6 mm
